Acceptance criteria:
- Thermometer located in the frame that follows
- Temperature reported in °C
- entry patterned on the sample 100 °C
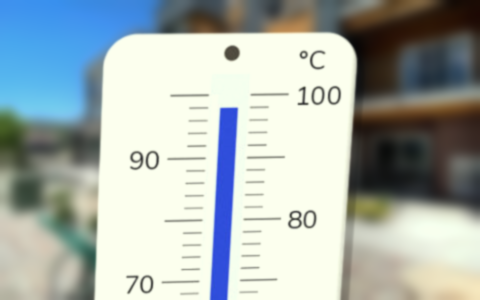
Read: 98 °C
